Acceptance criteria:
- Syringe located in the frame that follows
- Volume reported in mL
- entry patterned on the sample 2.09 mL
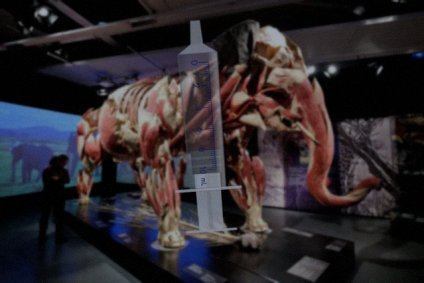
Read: 8 mL
